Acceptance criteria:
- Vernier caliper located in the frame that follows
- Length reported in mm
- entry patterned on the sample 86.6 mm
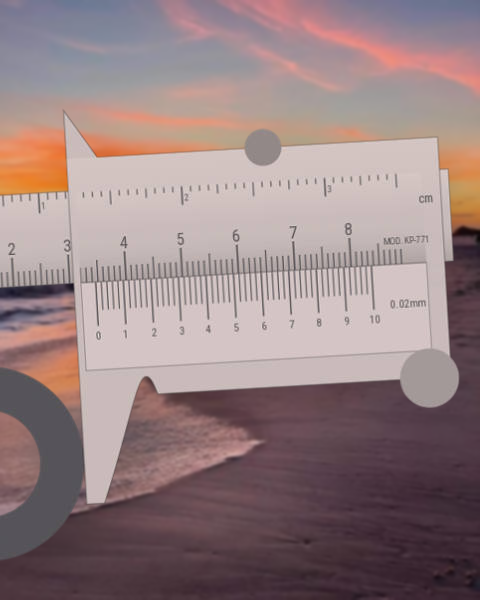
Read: 34.6 mm
